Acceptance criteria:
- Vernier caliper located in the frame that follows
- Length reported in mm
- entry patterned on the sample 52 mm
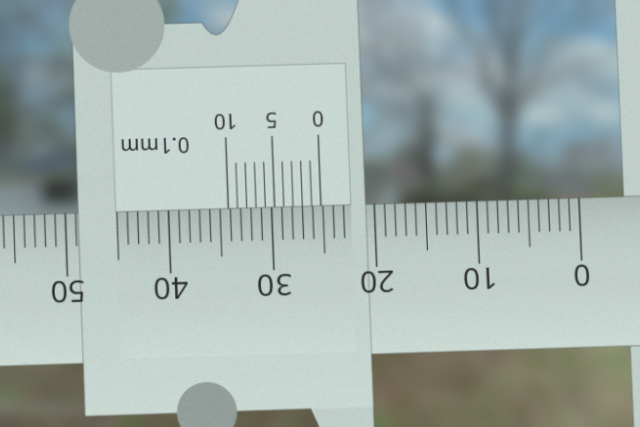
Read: 25.2 mm
